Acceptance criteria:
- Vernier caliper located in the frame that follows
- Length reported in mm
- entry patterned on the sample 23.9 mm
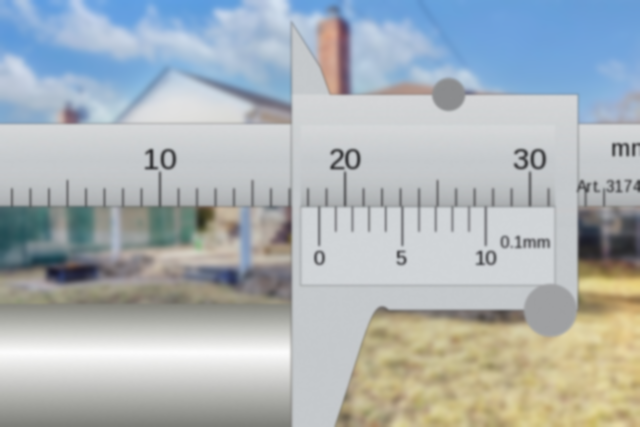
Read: 18.6 mm
